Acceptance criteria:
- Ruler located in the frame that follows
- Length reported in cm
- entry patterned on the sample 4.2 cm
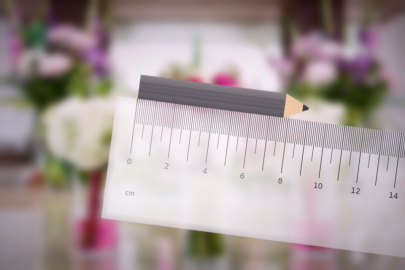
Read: 9 cm
